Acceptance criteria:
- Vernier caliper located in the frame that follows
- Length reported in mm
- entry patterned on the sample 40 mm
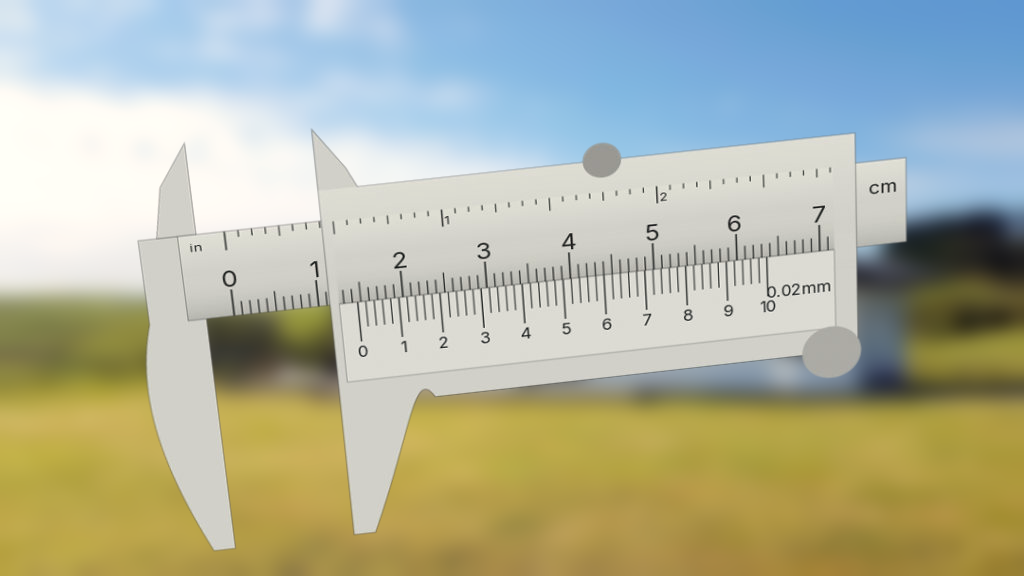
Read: 14.6 mm
